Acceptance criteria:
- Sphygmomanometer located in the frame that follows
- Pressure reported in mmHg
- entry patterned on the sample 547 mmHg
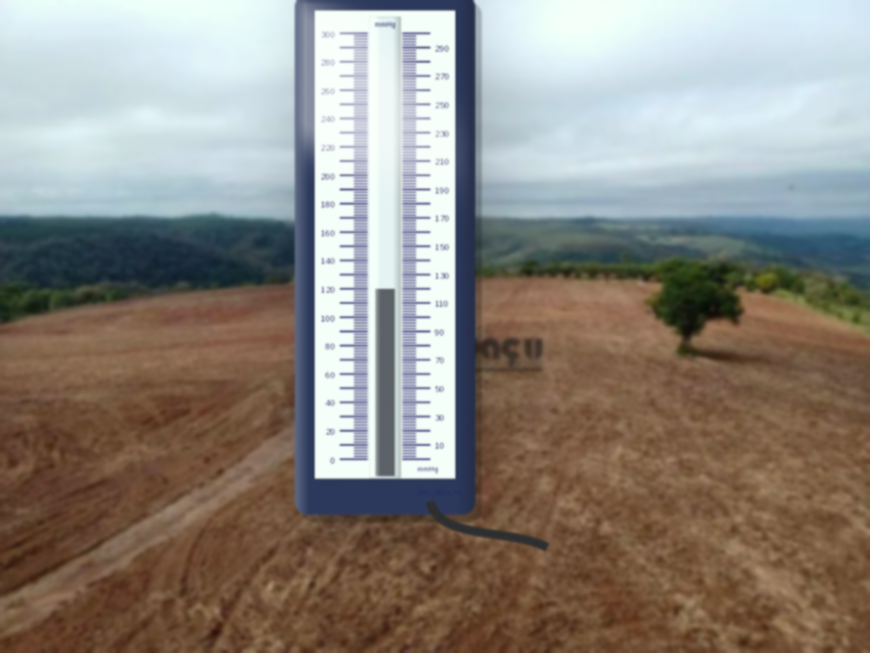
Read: 120 mmHg
